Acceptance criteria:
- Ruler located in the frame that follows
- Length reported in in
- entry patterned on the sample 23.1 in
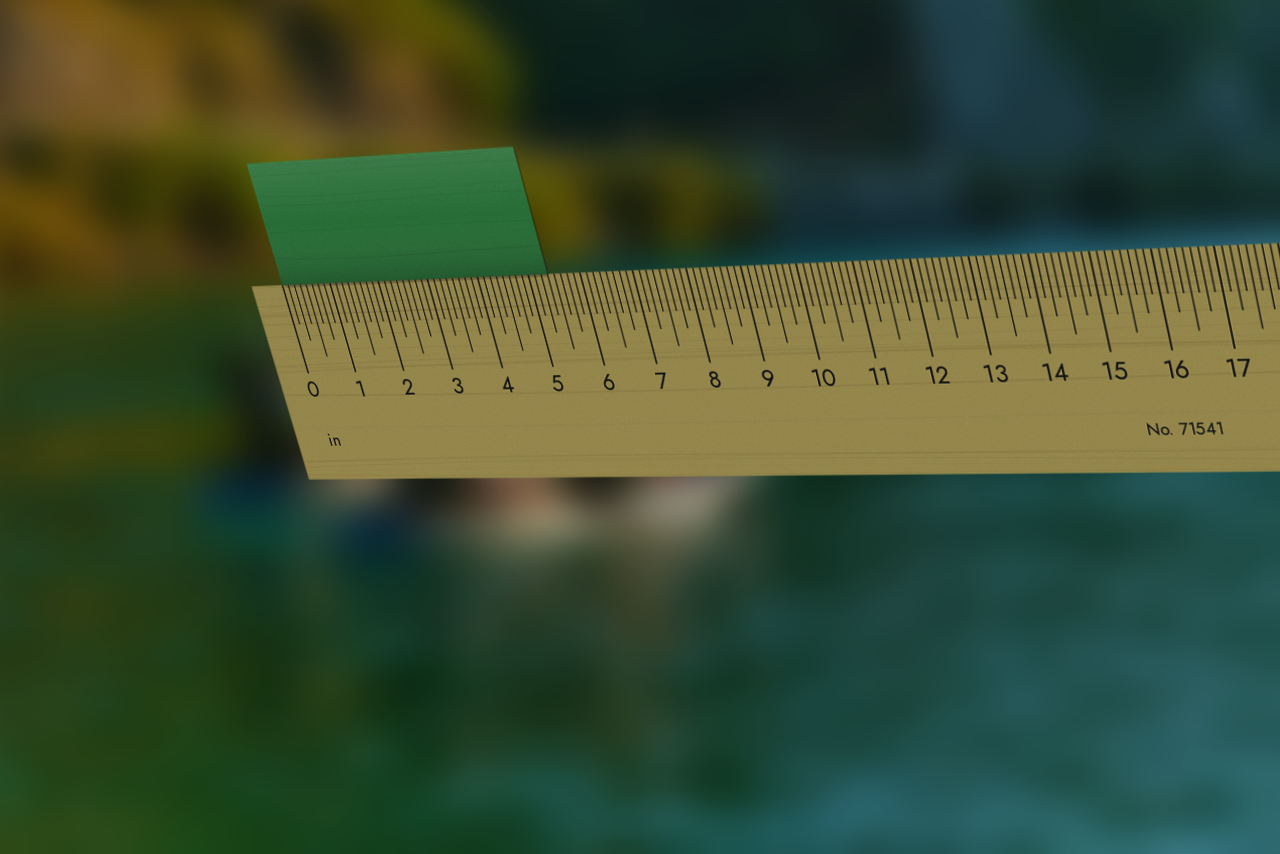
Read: 5.375 in
